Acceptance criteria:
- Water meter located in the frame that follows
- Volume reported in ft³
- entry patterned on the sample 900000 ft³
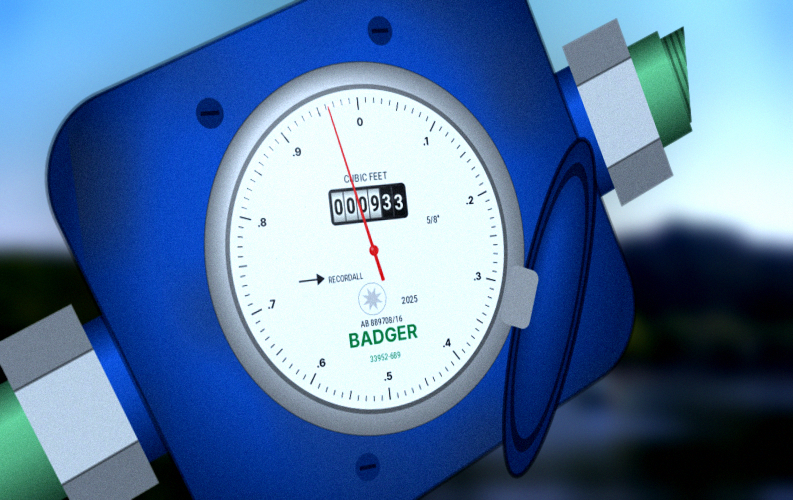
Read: 932.96 ft³
